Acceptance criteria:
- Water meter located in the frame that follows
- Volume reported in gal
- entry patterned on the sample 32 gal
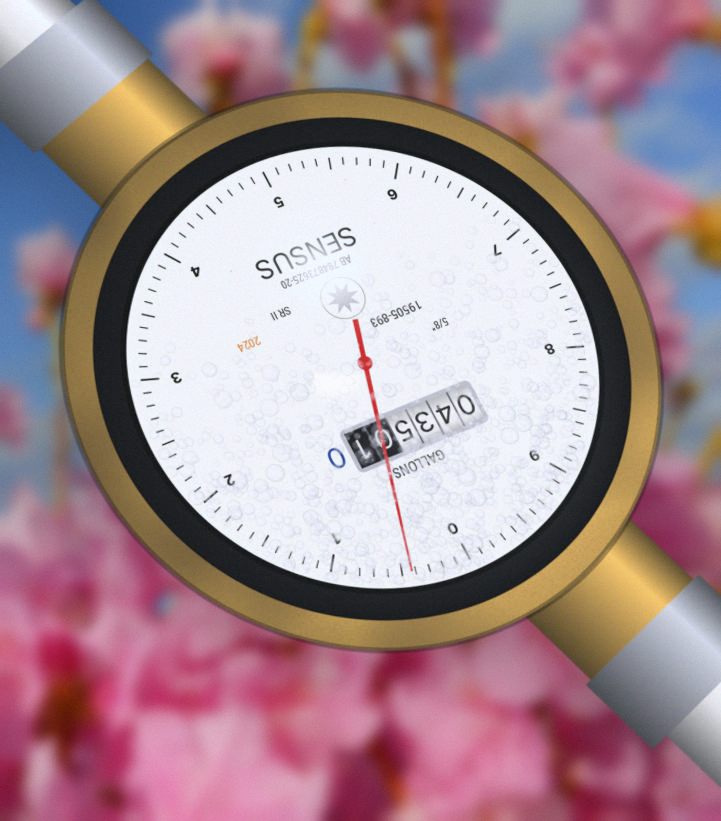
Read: 435010.4 gal
